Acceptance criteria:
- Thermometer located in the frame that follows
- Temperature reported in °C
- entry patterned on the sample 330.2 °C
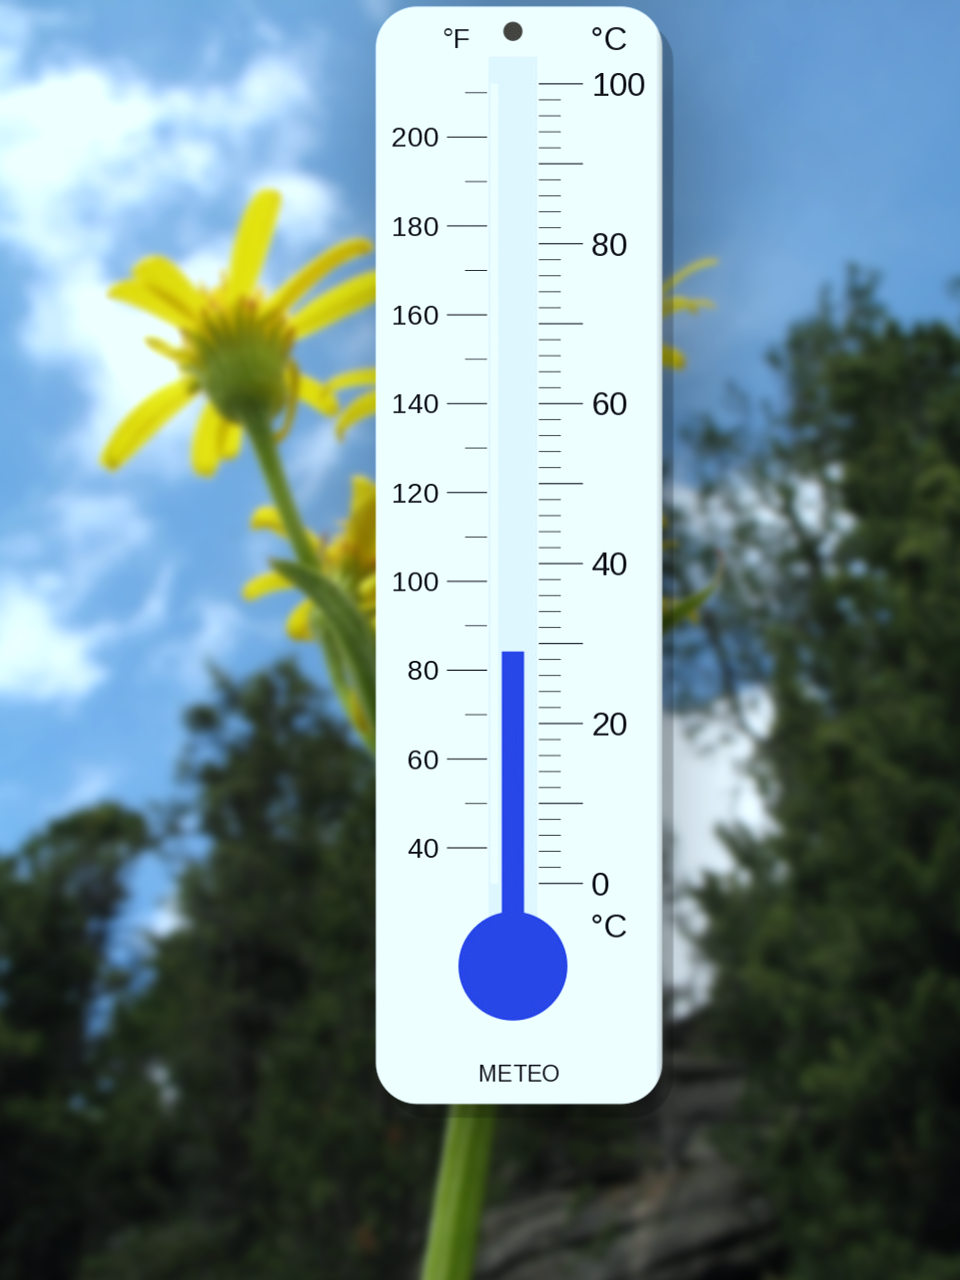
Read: 29 °C
